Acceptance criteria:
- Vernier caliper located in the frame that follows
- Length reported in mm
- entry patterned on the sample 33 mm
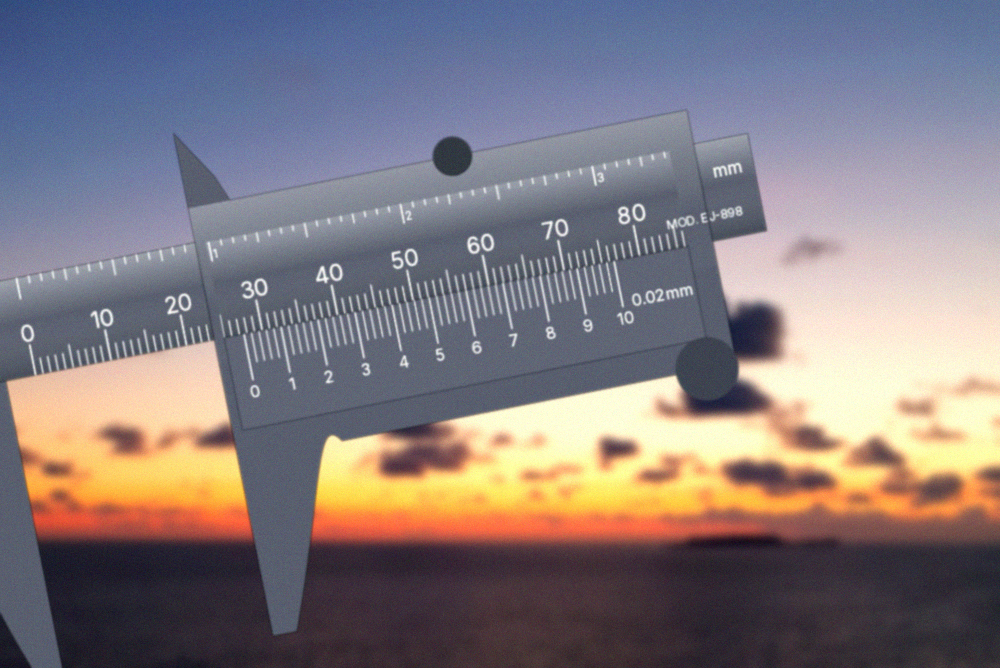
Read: 27.6 mm
